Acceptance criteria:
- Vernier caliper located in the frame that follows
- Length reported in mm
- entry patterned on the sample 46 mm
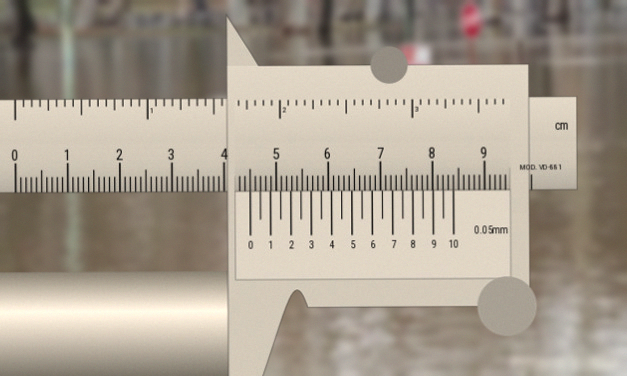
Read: 45.0 mm
